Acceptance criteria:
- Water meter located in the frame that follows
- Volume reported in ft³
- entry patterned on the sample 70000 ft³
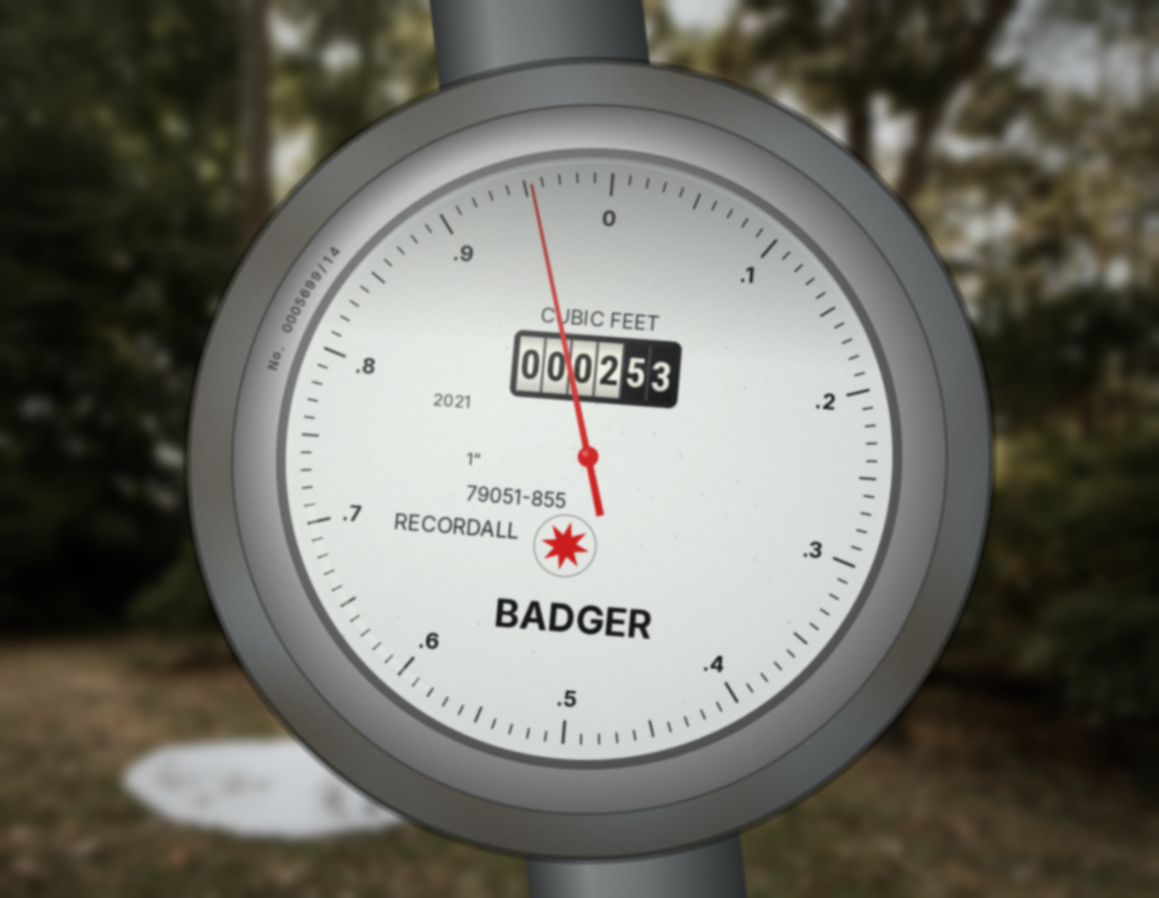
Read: 252.95 ft³
